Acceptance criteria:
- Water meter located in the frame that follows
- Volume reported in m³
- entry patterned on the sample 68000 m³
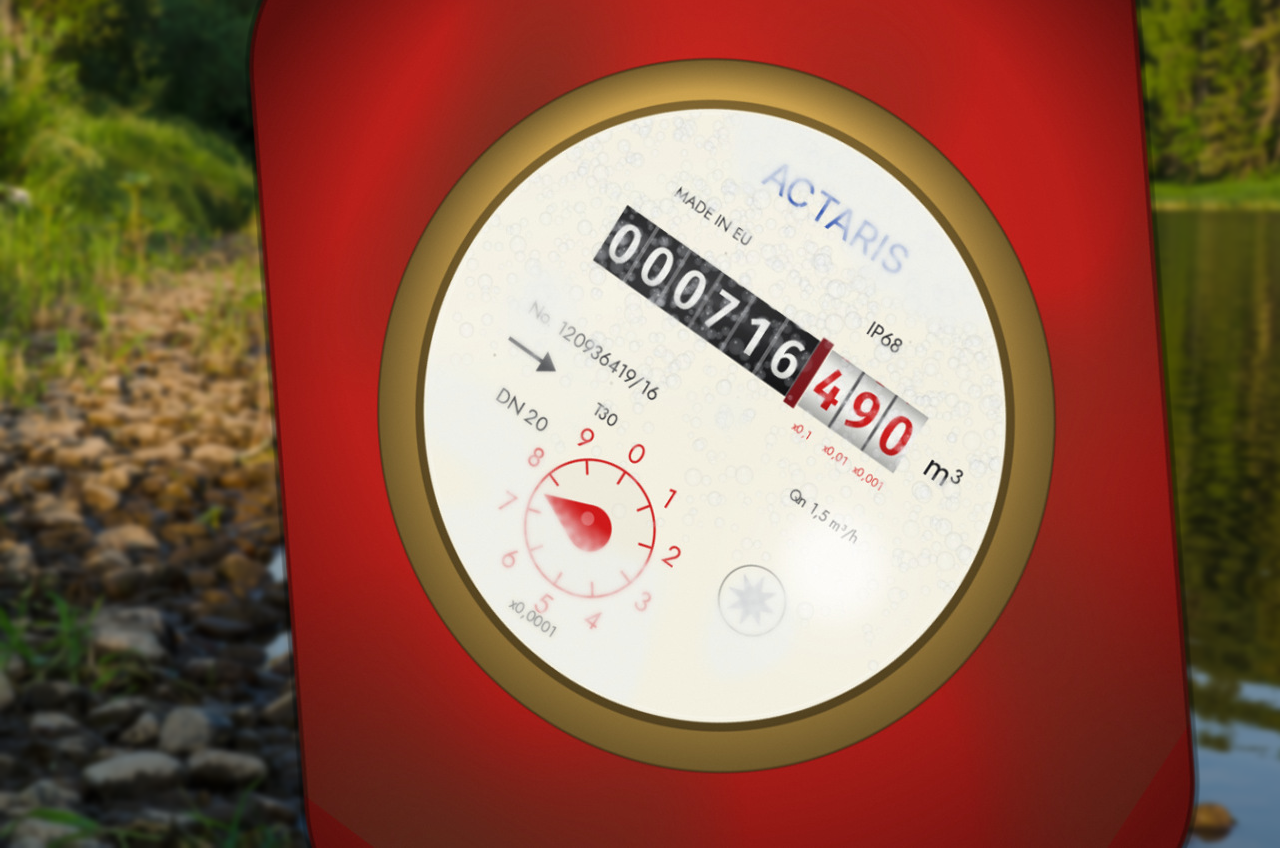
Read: 716.4907 m³
